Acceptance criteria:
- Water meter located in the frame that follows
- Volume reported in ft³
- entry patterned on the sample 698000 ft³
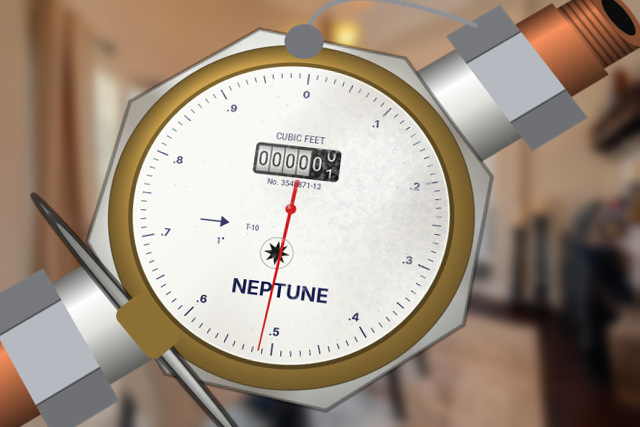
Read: 0.51 ft³
